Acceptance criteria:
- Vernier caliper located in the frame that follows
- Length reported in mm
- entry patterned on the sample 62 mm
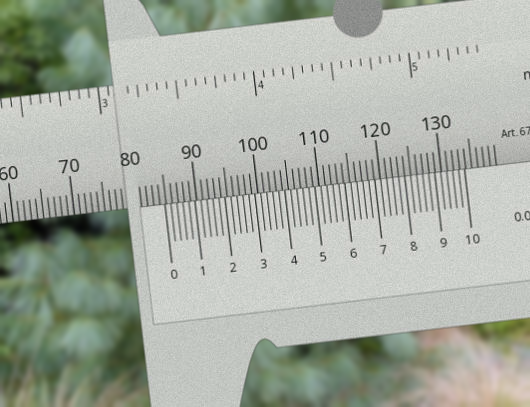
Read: 84.8 mm
